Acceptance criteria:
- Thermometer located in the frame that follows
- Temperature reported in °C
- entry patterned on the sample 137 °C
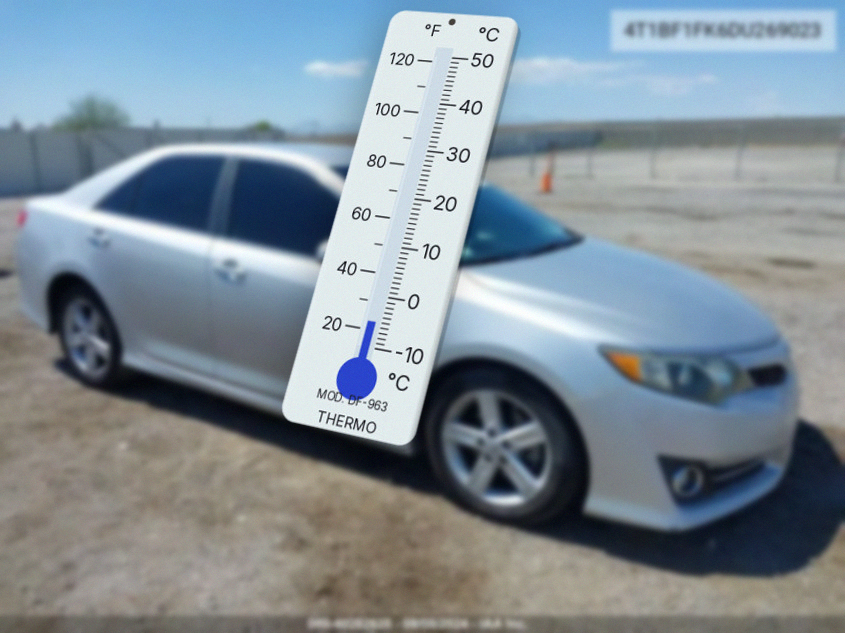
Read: -5 °C
